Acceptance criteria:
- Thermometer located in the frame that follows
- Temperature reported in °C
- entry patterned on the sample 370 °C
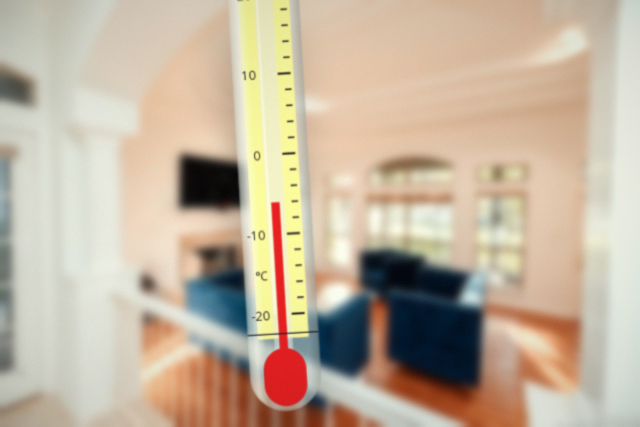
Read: -6 °C
